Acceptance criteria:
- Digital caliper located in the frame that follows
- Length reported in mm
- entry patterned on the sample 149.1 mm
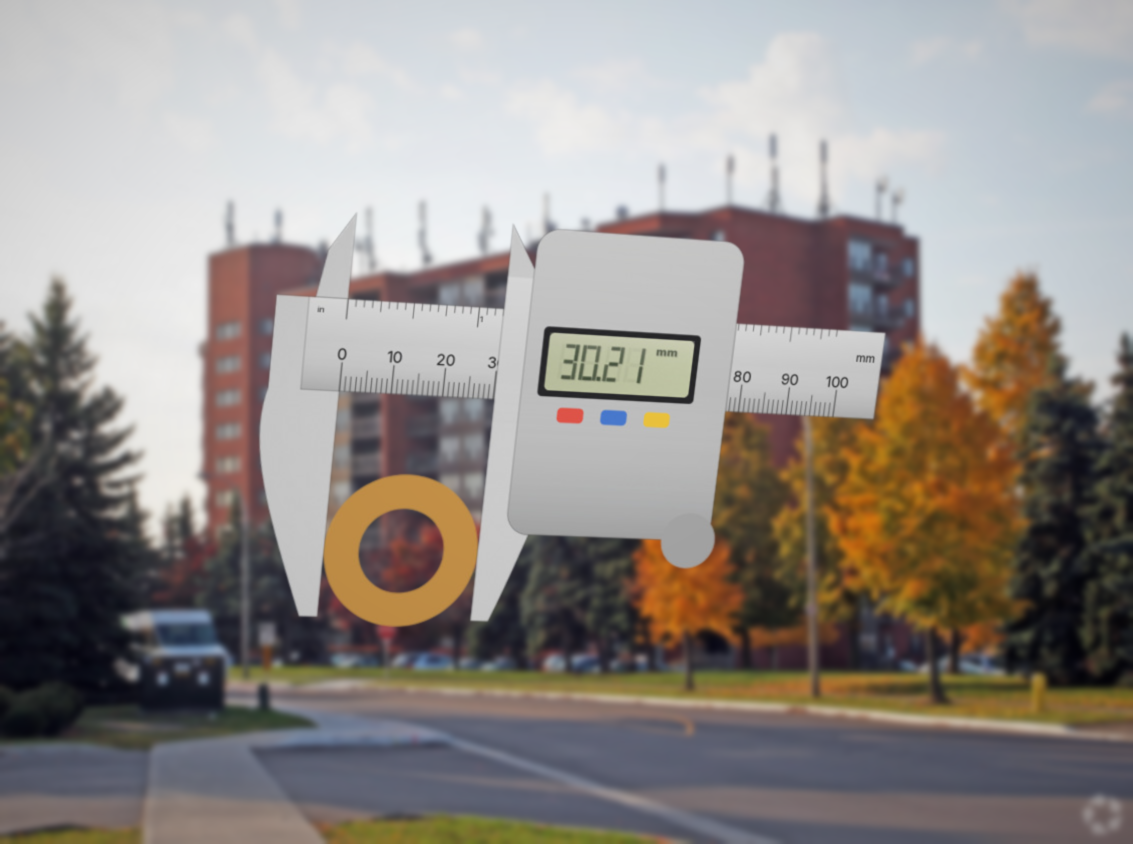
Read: 30.21 mm
